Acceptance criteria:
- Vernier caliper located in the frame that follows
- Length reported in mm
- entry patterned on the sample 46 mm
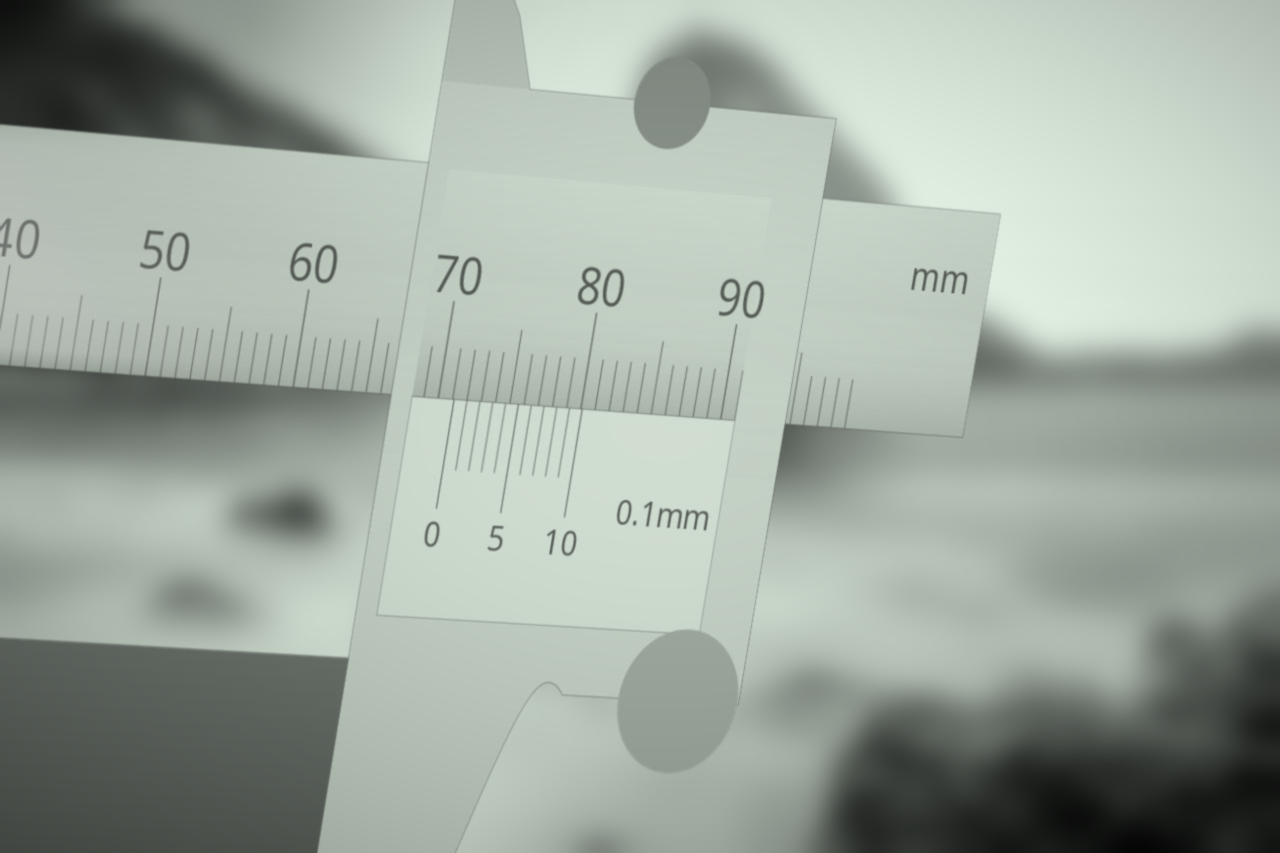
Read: 71.1 mm
